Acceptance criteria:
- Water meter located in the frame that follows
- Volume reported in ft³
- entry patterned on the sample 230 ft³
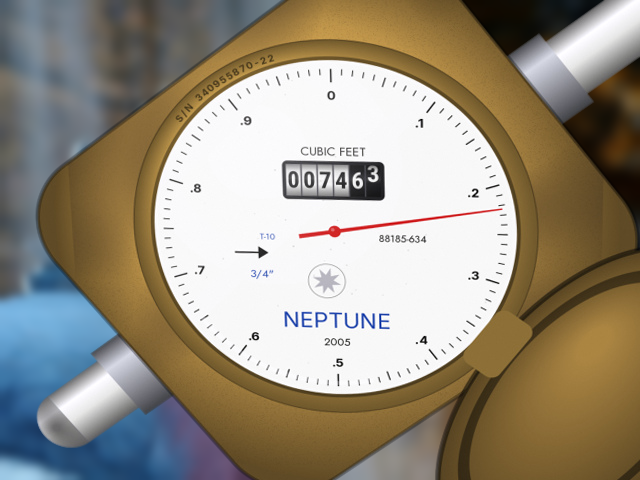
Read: 7463.22 ft³
